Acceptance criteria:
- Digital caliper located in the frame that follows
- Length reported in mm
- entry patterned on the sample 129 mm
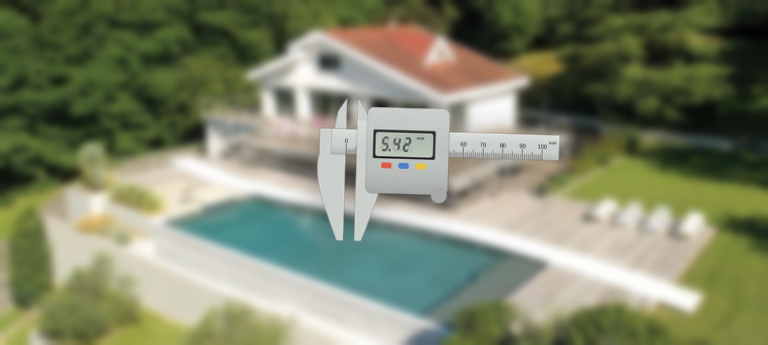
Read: 5.42 mm
